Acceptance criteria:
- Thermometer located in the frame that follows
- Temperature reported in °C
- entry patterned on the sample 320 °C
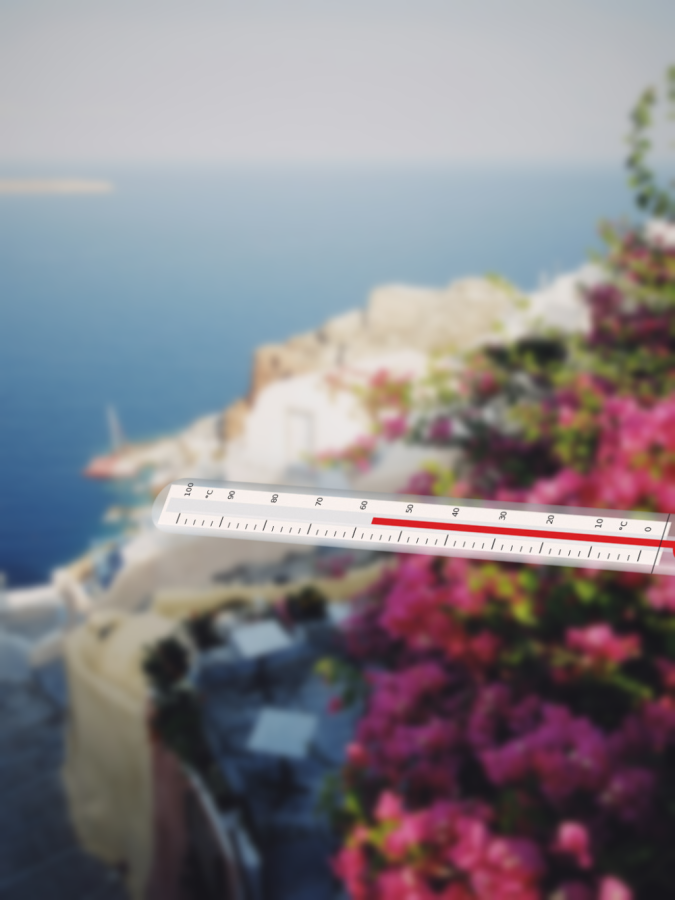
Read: 57 °C
